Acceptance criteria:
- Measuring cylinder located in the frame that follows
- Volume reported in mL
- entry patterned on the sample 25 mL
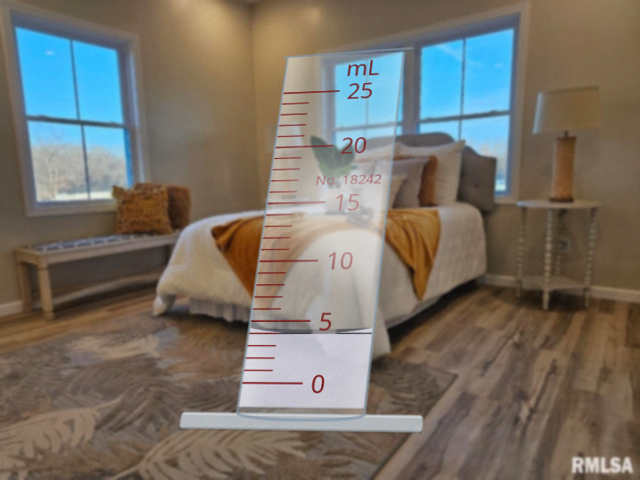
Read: 4 mL
